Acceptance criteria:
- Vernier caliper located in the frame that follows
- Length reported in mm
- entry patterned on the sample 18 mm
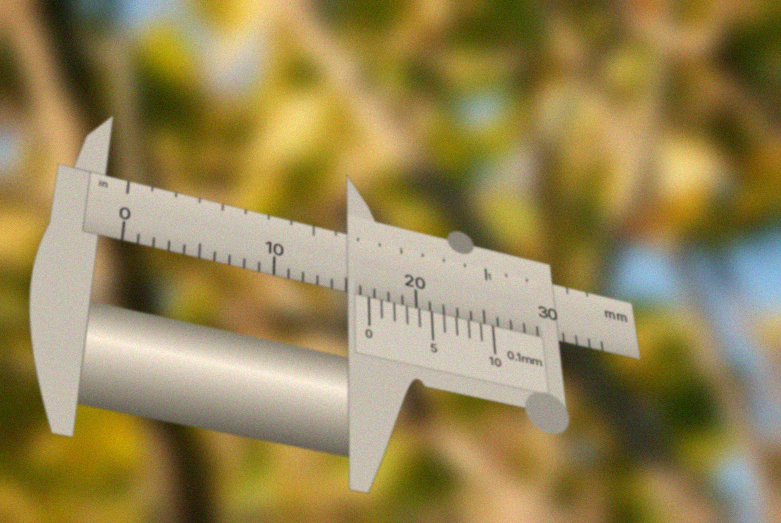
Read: 16.6 mm
